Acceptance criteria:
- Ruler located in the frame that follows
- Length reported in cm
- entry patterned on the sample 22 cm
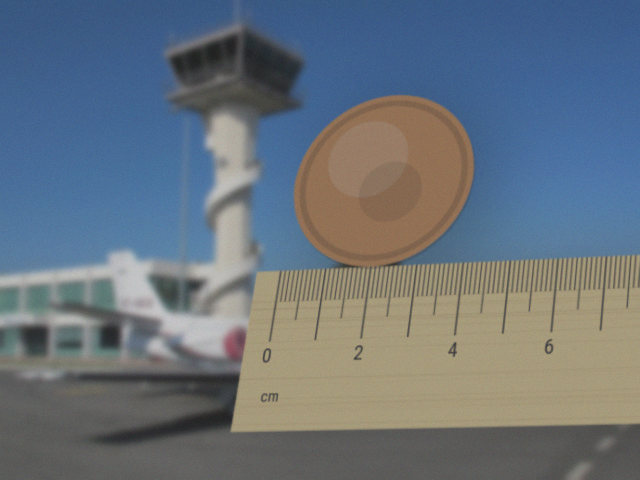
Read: 4 cm
